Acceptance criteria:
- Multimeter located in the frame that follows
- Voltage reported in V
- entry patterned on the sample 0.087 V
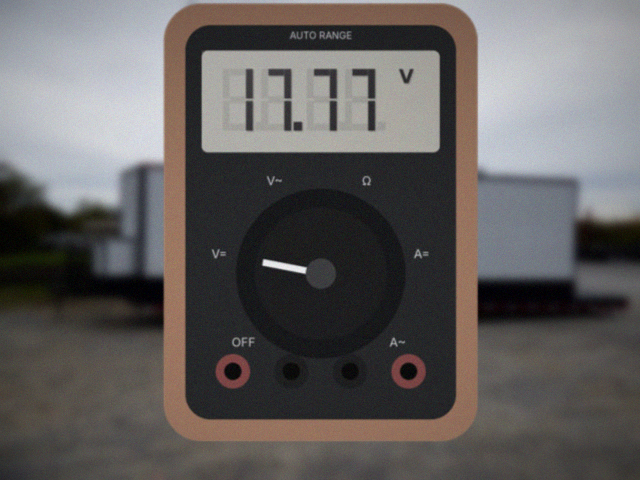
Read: 17.77 V
